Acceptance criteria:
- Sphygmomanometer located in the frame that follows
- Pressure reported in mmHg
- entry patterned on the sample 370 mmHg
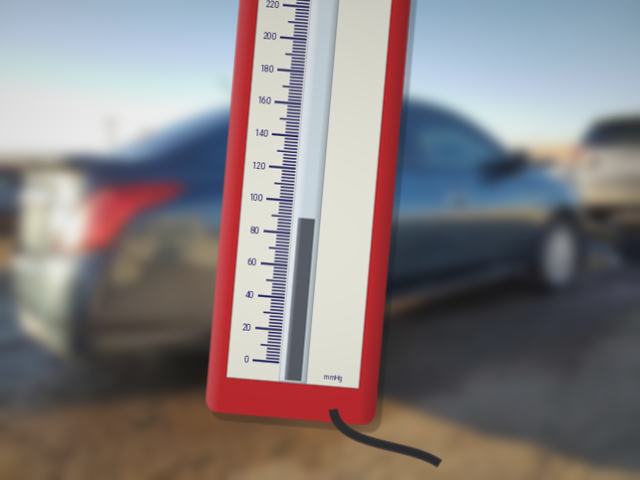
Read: 90 mmHg
